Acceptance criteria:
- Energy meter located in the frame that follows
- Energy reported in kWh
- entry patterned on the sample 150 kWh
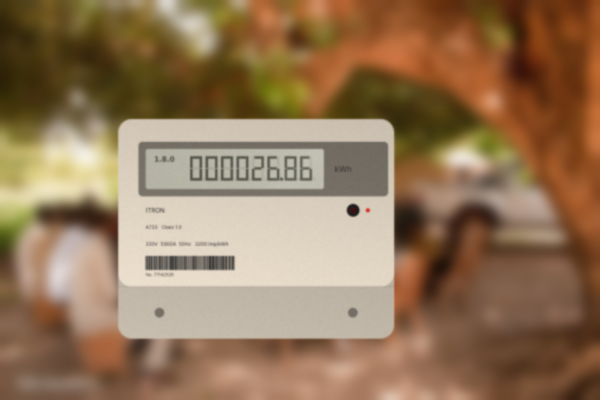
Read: 26.86 kWh
